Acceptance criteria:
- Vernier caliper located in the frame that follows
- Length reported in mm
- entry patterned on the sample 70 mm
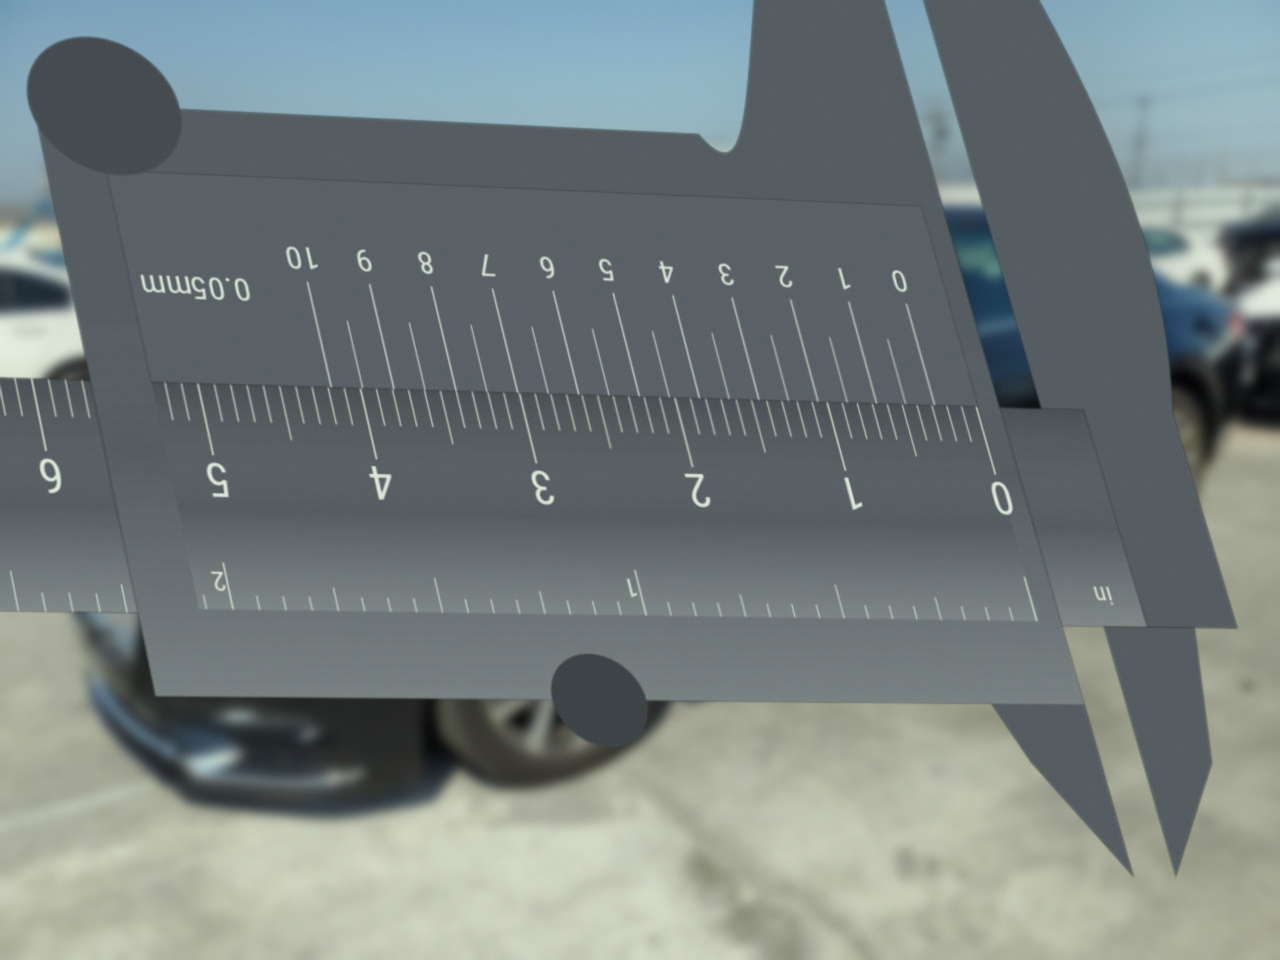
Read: 2.8 mm
